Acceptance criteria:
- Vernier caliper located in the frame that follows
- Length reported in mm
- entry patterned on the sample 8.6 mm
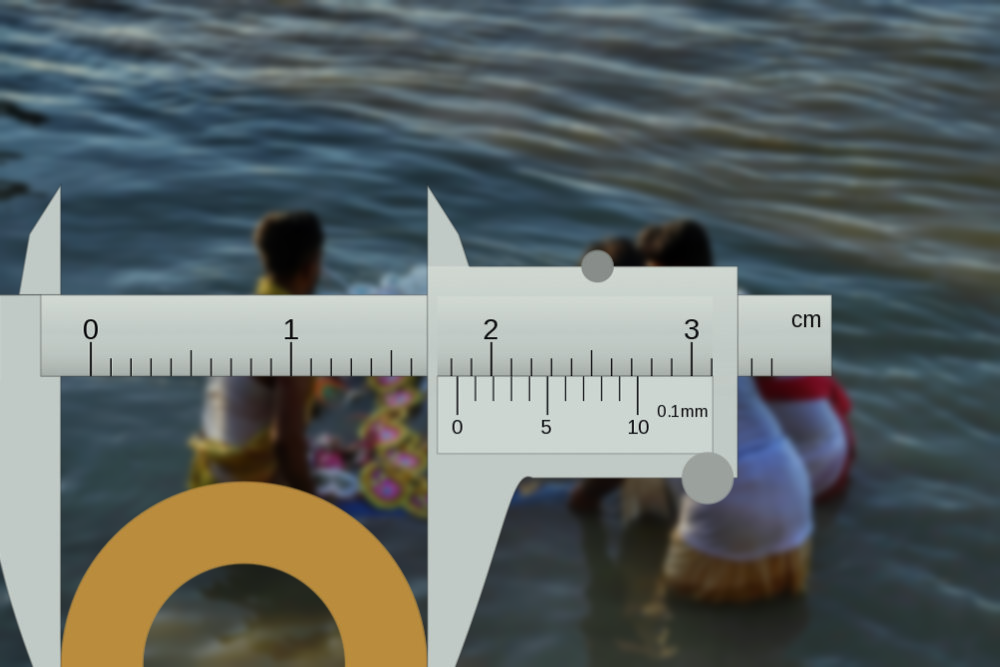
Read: 18.3 mm
